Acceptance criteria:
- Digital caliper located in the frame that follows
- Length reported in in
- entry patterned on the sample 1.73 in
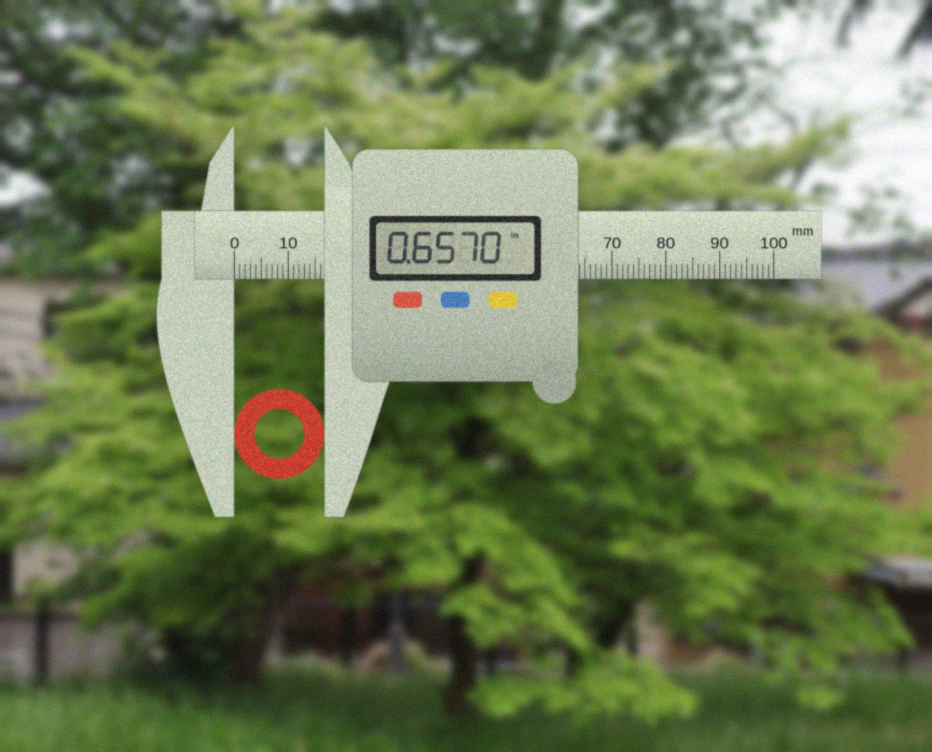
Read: 0.6570 in
